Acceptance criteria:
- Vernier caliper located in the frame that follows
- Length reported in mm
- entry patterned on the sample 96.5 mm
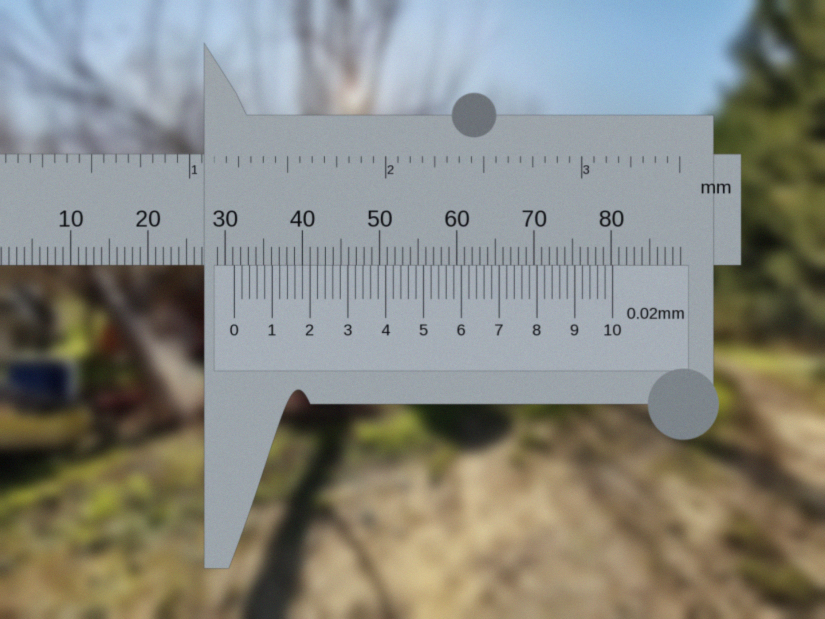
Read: 31.2 mm
